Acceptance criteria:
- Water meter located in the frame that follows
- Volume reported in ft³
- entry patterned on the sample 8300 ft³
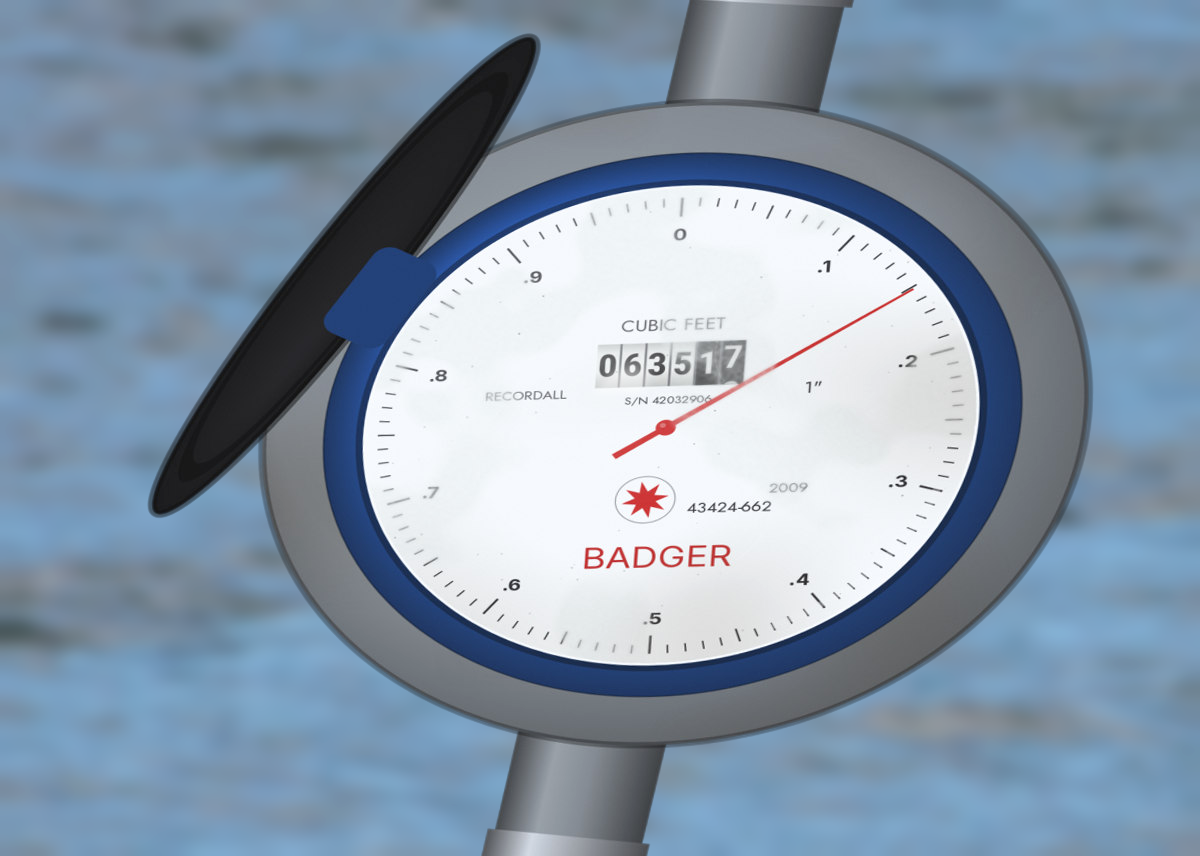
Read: 63517.15 ft³
